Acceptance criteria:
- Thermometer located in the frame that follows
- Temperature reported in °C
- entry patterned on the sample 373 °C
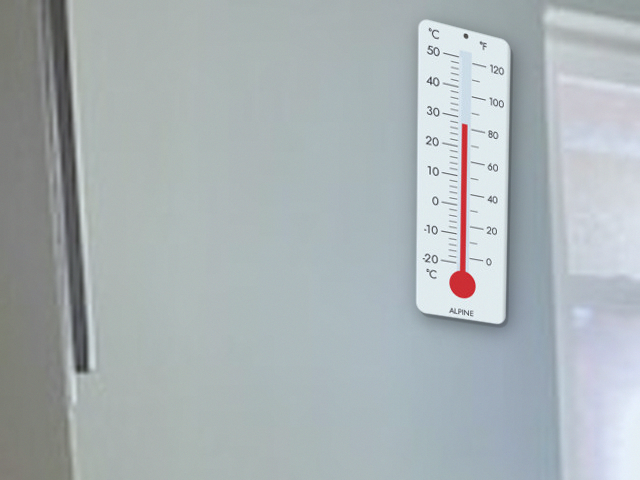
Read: 28 °C
